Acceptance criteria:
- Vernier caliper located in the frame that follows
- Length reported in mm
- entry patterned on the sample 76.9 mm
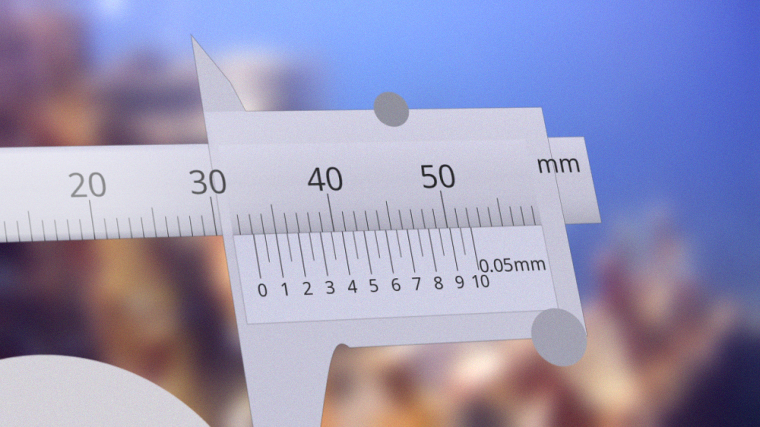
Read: 33.1 mm
